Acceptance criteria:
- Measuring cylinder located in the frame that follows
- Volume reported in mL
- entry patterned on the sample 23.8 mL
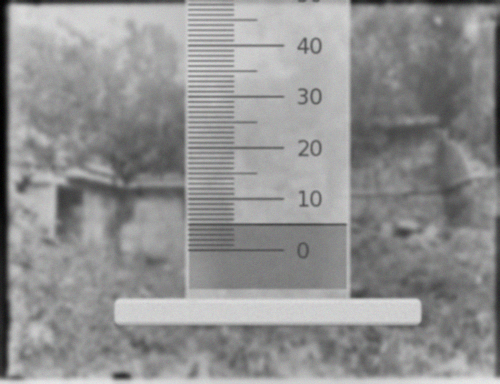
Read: 5 mL
